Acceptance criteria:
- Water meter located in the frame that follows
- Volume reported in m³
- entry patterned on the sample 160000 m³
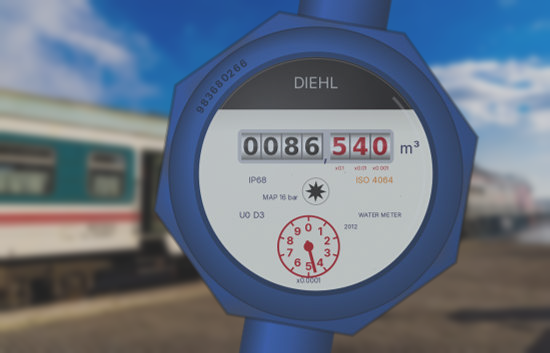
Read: 86.5404 m³
